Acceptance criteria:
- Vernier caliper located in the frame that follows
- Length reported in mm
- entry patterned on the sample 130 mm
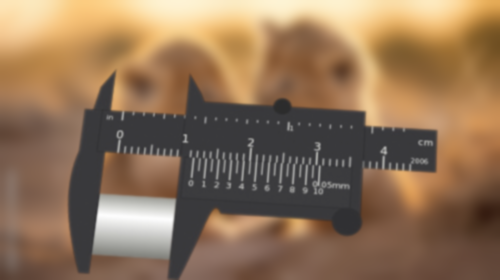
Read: 11.5 mm
